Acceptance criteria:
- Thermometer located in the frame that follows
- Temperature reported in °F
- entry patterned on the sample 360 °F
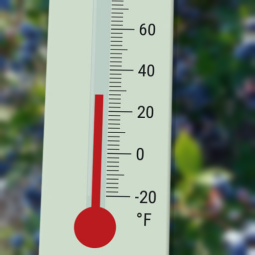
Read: 28 °F
